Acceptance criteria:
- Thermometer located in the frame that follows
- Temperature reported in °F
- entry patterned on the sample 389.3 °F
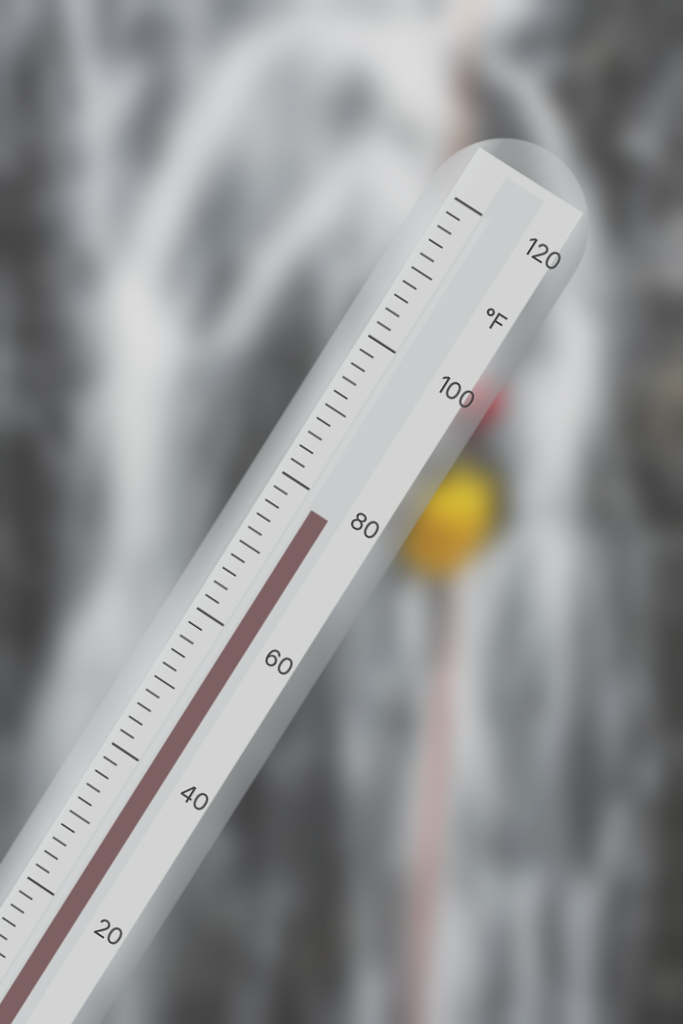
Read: 78 °F
